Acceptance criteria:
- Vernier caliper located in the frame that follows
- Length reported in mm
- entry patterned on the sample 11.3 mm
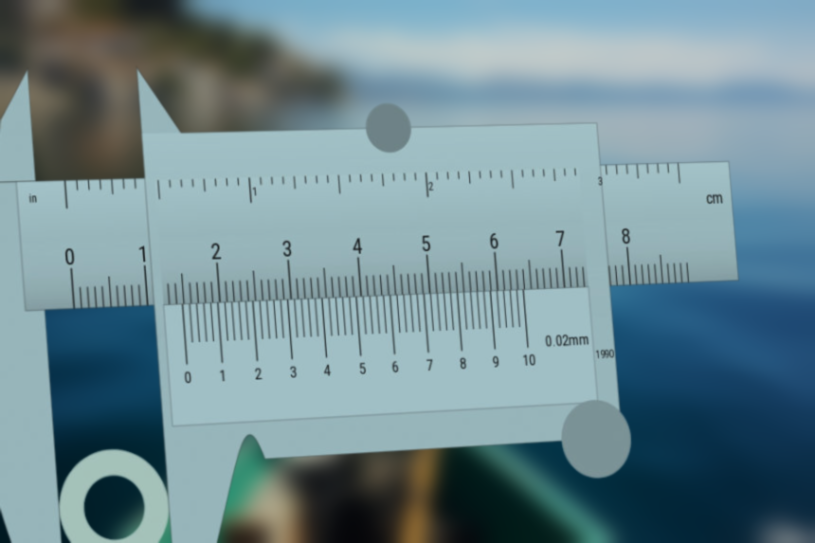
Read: 14.8 mm
